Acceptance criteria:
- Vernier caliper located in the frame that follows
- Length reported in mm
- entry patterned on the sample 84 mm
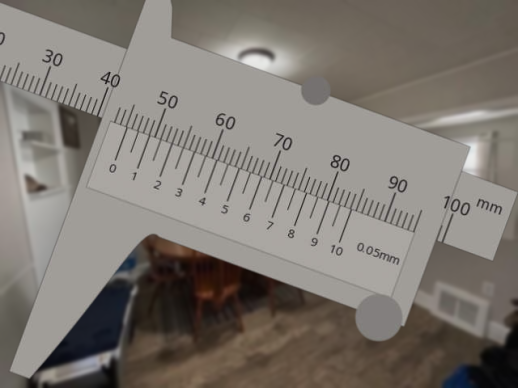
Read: 45.2 mm
